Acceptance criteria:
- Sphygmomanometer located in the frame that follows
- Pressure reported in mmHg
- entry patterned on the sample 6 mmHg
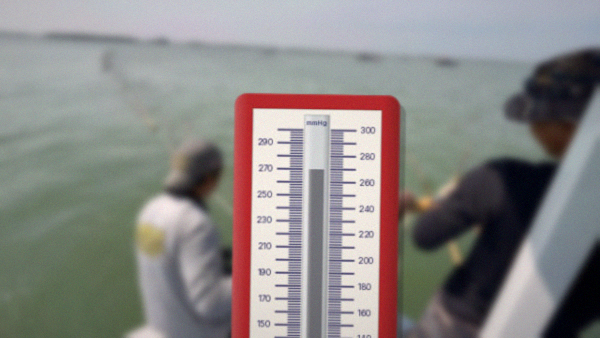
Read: 270 mmHg
